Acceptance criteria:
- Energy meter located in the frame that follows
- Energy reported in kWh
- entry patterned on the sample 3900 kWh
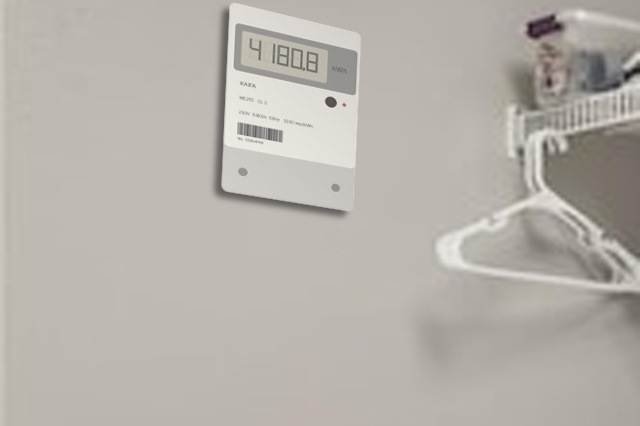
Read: 4180.8 kWh
